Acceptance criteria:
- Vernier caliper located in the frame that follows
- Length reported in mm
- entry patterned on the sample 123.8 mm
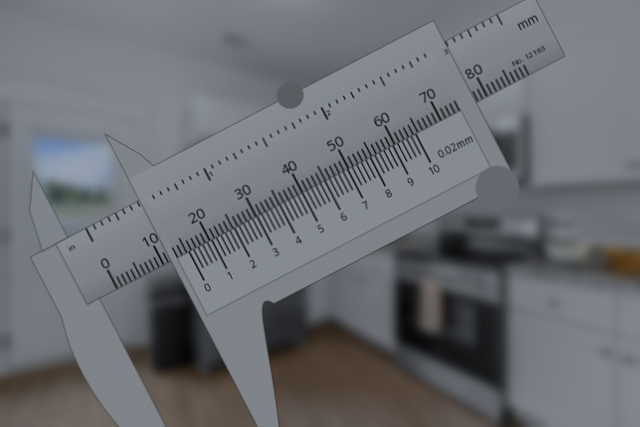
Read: 15.5 mm
